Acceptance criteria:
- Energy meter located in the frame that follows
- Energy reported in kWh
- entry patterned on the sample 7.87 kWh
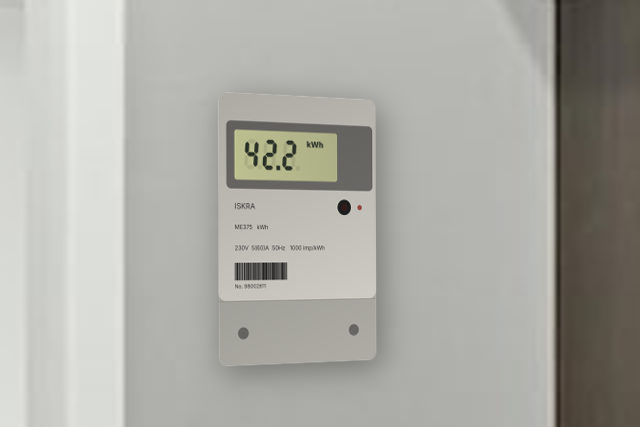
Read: 42.2 kWh
